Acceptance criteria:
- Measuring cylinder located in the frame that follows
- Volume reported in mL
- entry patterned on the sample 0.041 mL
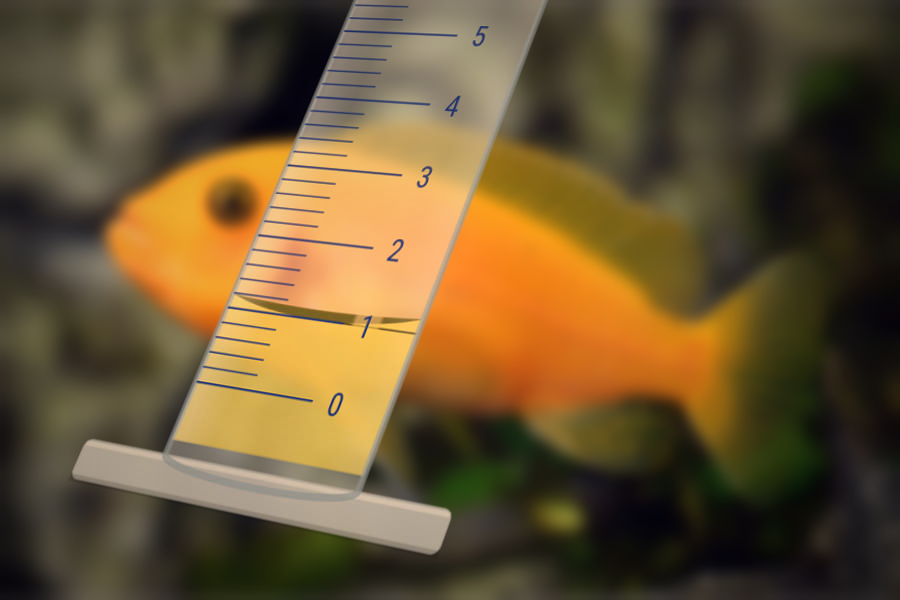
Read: 1 mL
